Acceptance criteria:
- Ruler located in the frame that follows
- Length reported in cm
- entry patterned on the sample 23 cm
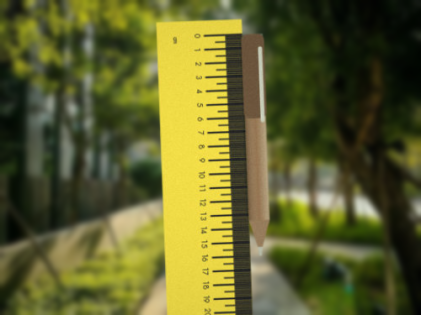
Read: 16 cm
